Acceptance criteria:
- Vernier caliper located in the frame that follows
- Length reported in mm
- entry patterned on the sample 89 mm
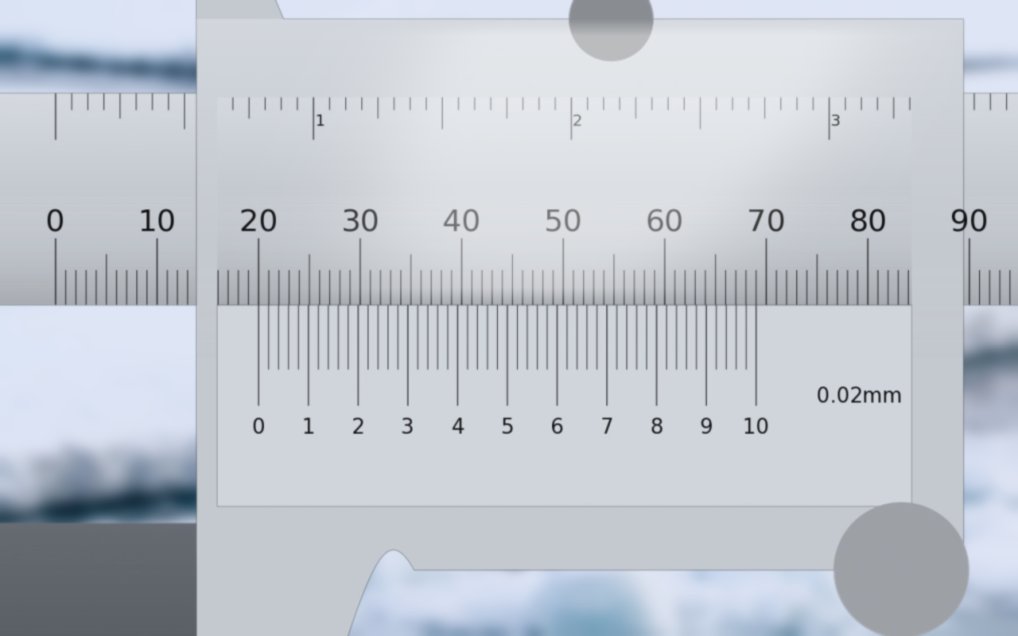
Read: 20.0 mm
